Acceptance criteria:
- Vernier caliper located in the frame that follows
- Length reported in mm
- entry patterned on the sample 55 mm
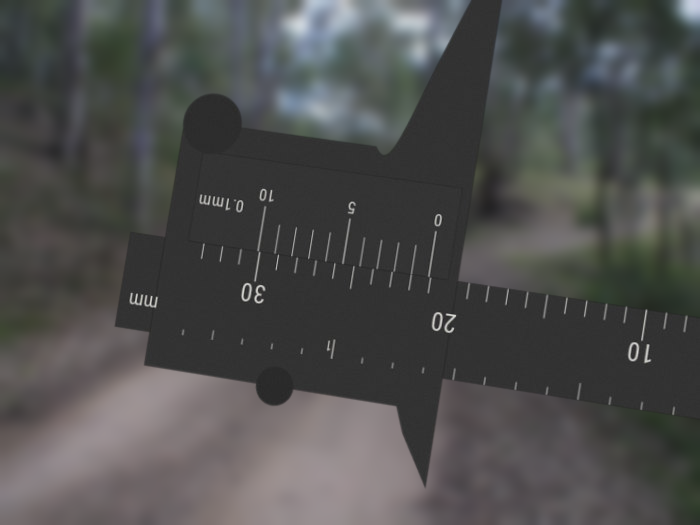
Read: 21.1 mm
